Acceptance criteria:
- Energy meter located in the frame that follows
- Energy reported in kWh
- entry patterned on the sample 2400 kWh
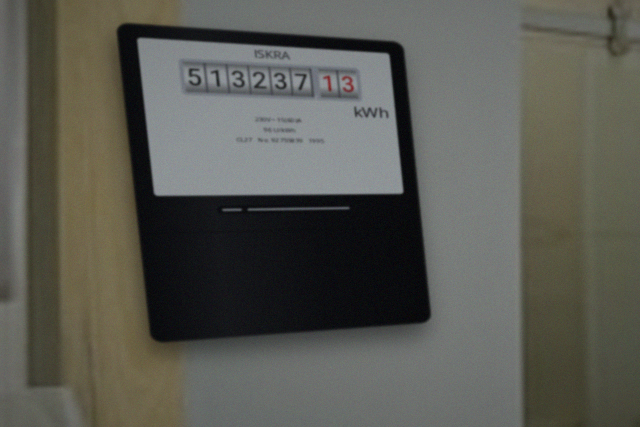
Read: 513237.13 kWh
